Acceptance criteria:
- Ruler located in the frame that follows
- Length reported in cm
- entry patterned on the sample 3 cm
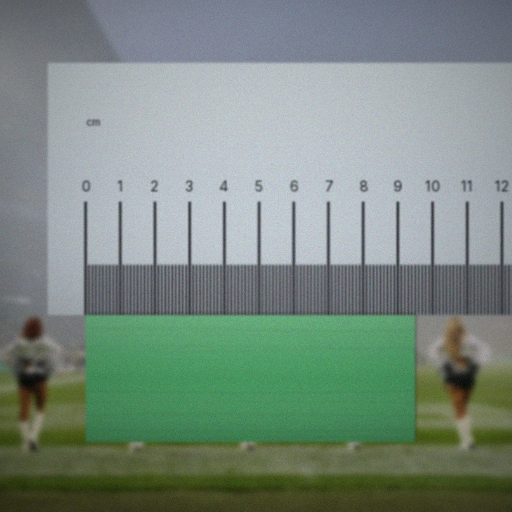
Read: 9.5 cm
